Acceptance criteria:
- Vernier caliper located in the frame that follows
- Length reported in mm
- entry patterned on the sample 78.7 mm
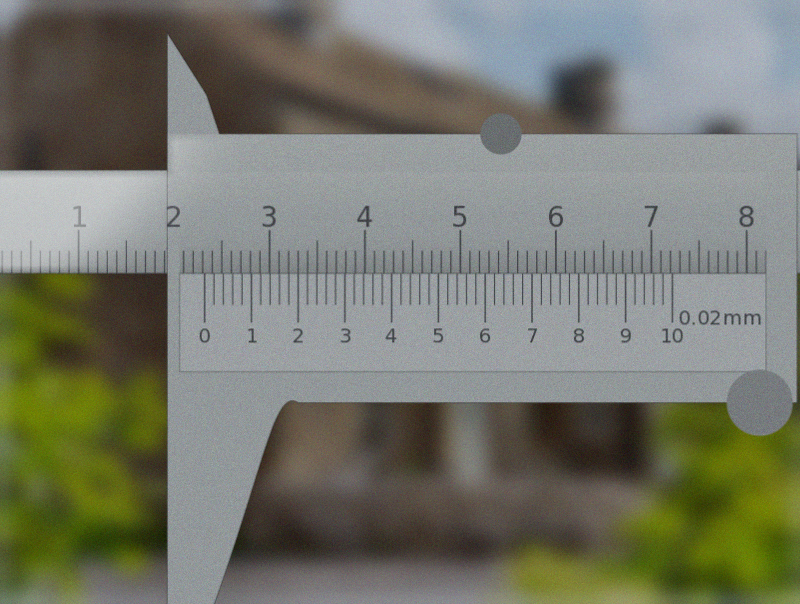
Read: 23.2 mm
